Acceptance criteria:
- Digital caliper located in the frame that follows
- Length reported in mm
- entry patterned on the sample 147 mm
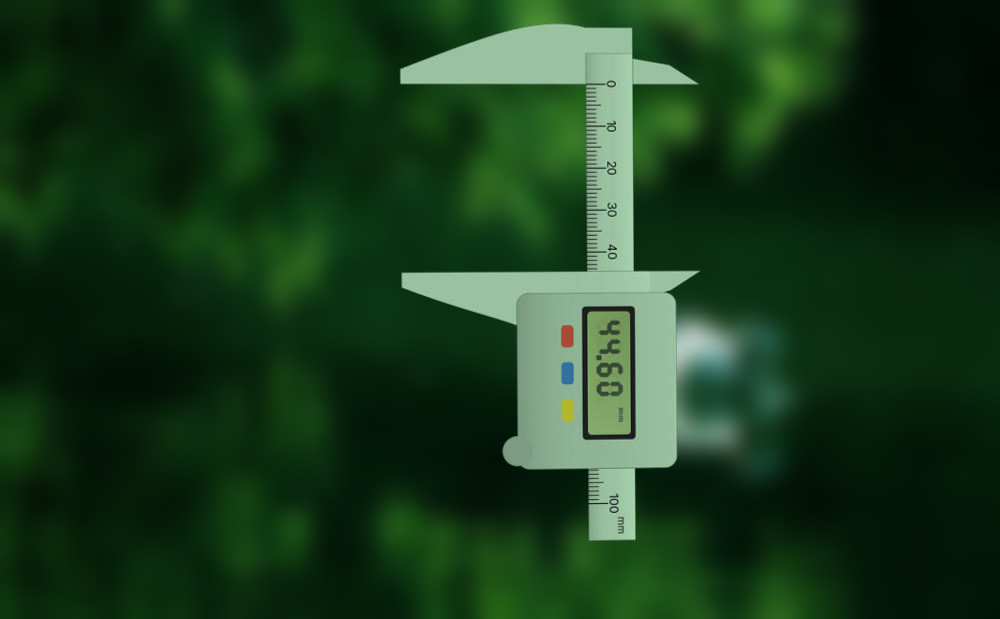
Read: 44.60 mm
